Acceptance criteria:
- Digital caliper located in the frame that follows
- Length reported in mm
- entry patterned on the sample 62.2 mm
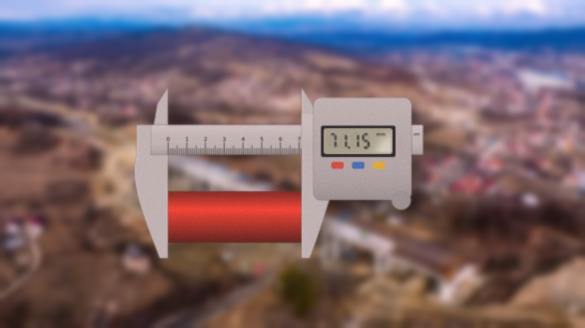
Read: 71.15 mm
